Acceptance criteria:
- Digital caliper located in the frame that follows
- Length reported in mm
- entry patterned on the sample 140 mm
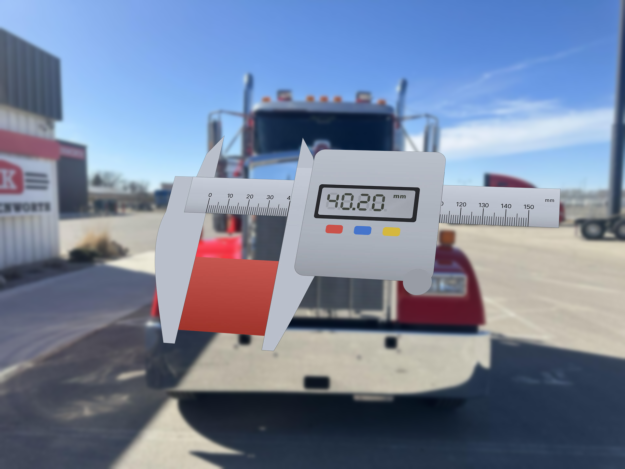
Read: 40.20 mm
